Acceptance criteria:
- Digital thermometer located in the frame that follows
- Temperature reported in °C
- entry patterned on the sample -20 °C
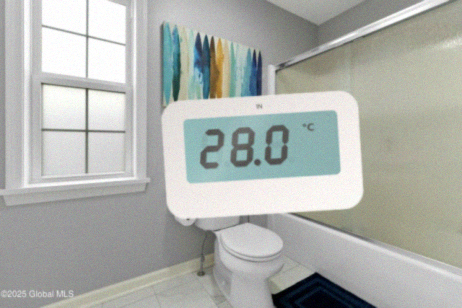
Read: 28.0 °C
